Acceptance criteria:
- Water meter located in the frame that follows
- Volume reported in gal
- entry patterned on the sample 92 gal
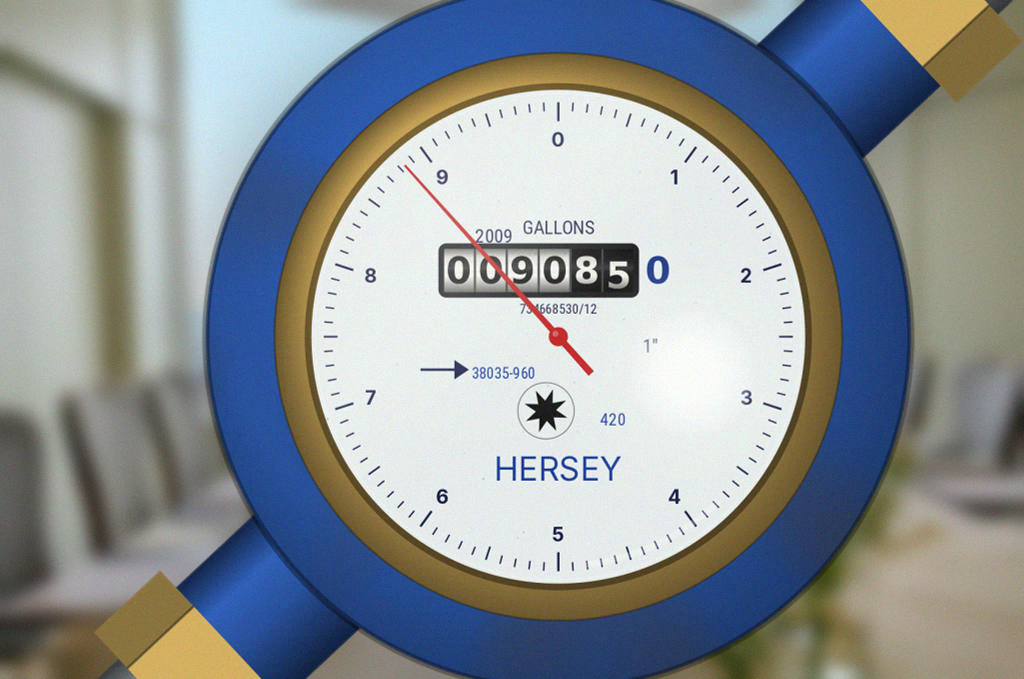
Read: 90848.8 gal
